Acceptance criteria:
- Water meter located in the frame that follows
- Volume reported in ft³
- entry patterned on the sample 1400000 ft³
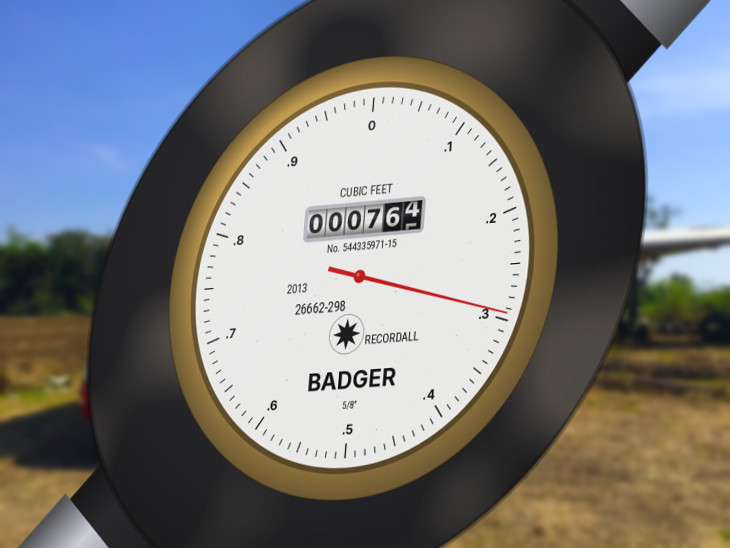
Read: 764.29 ft³
